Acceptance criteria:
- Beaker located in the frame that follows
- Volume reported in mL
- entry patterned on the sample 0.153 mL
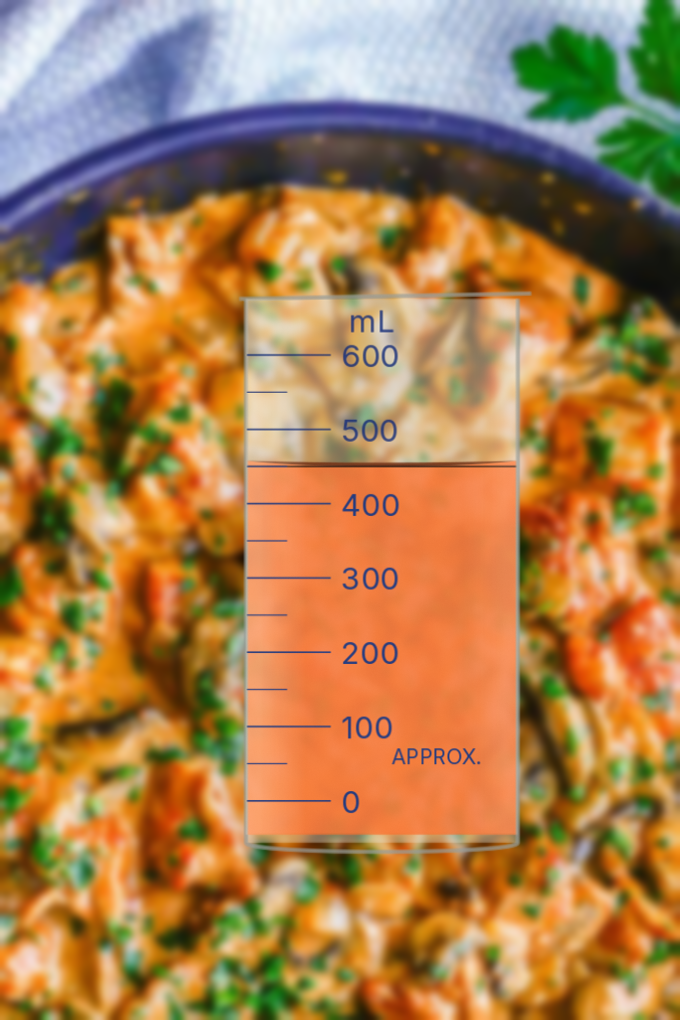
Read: 450 mL
